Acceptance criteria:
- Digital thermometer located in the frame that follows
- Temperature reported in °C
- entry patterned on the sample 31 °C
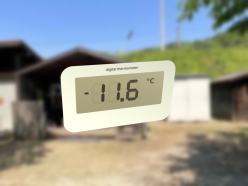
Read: -11.6 °C
